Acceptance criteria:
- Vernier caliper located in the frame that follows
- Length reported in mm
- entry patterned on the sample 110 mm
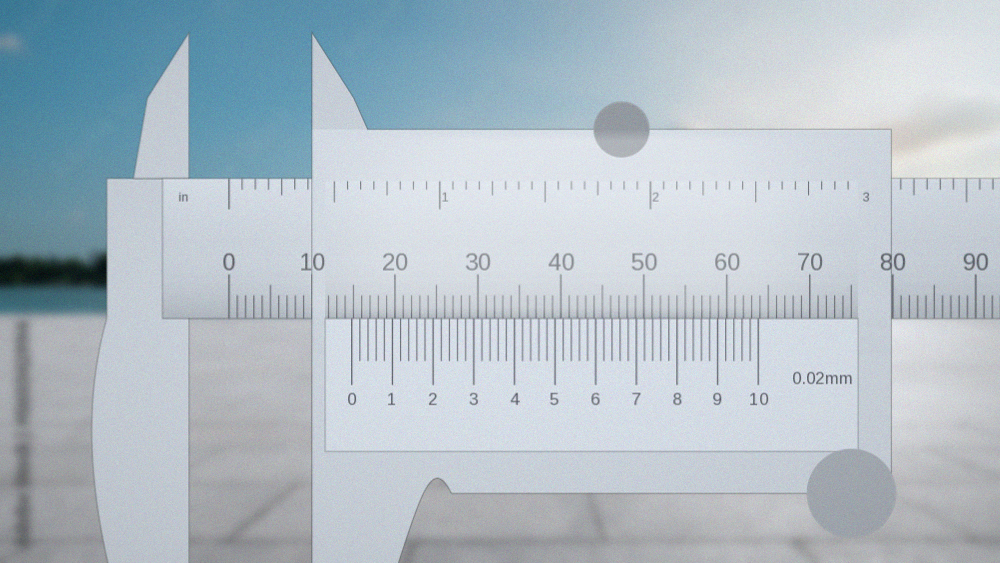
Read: 14.8 mm
